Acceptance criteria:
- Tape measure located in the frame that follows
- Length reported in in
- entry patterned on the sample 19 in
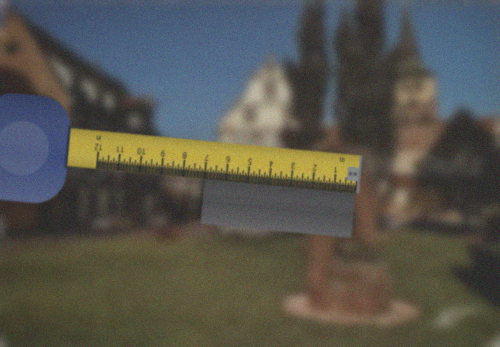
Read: 7 in
